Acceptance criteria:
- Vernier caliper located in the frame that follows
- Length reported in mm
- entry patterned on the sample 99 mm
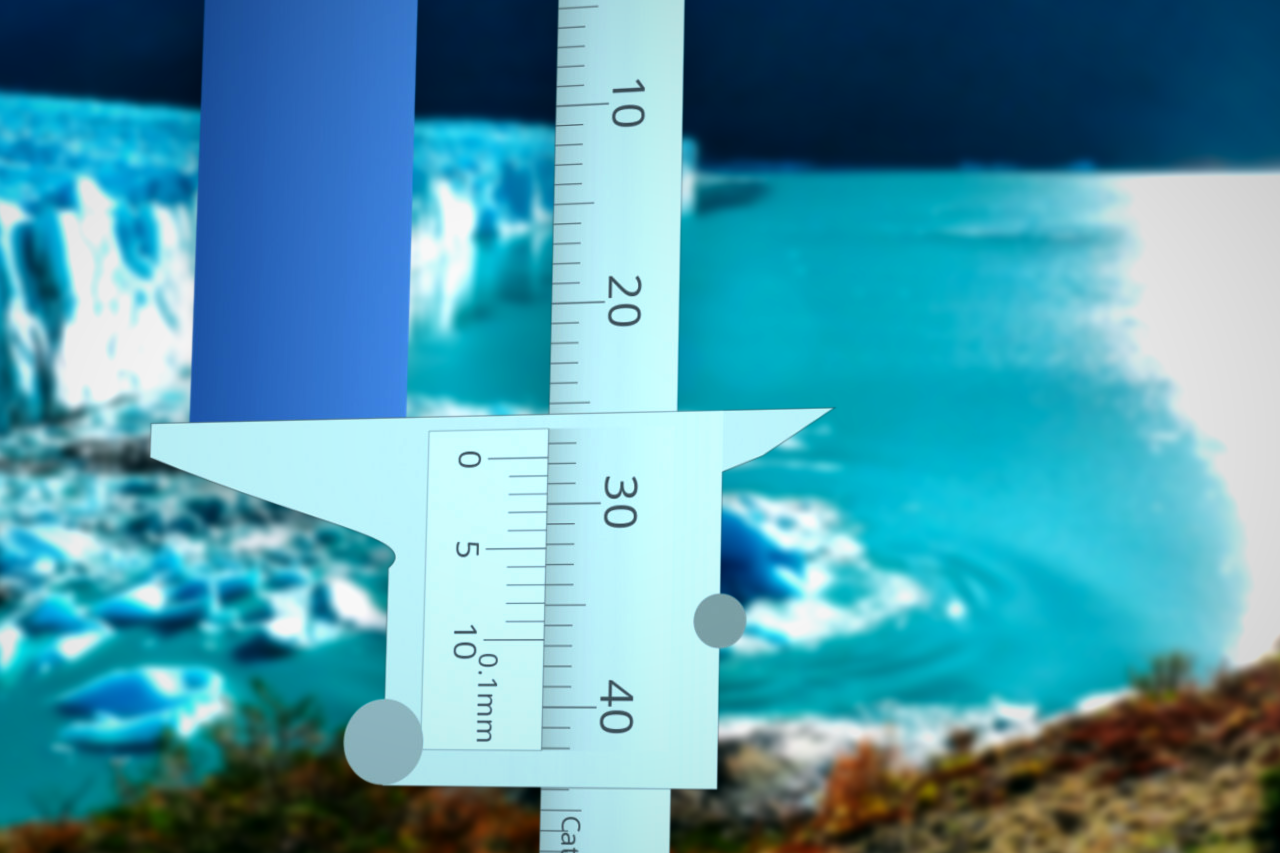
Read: 27.7 mm
